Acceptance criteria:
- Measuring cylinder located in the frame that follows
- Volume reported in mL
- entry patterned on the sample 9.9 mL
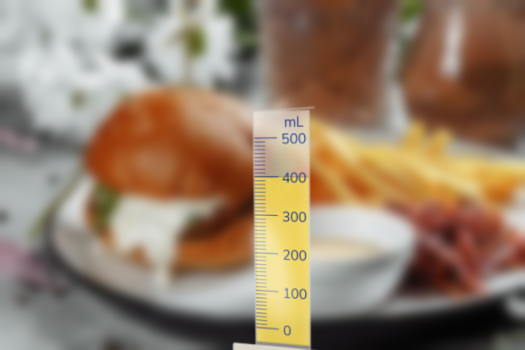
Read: 400 mL
